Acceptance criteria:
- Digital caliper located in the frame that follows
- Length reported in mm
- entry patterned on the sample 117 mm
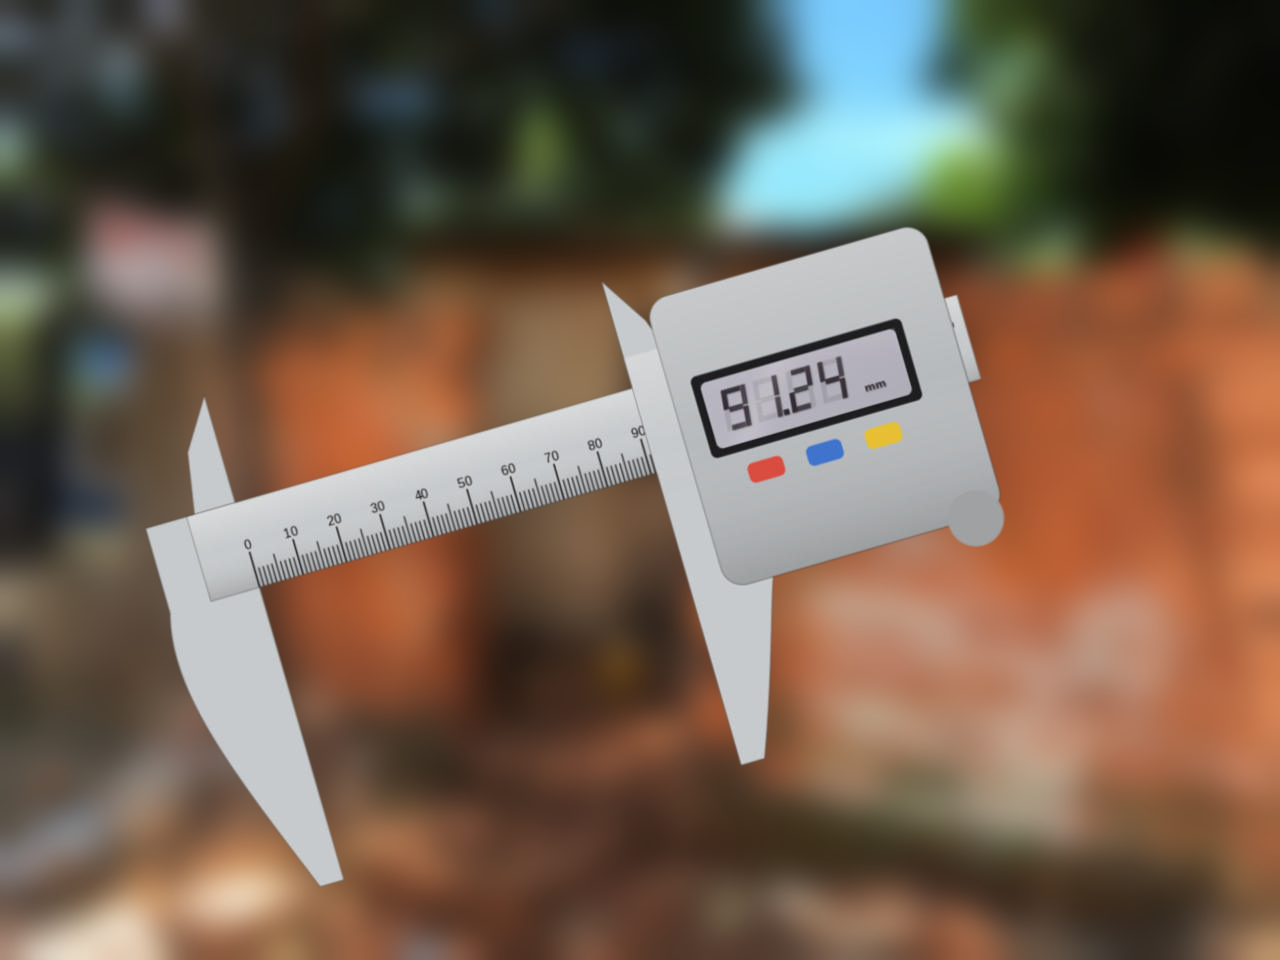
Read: 91.24 mm
